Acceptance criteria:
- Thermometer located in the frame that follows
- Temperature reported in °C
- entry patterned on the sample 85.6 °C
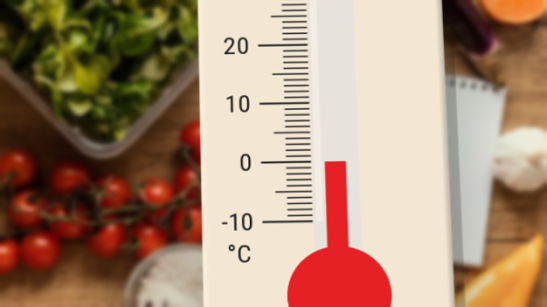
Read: 0 °C
